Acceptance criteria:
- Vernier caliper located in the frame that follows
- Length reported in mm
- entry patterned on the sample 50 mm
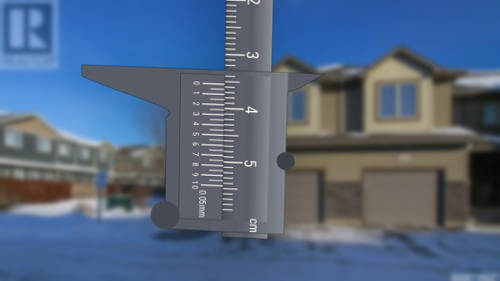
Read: 35.5 mm
